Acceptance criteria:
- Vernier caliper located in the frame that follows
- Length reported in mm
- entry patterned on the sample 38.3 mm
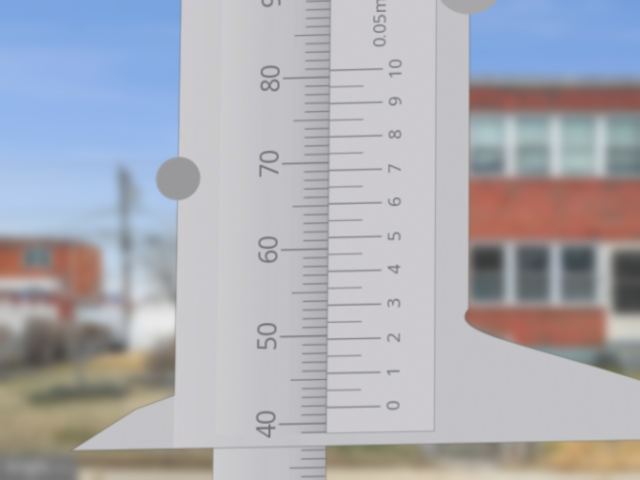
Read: 41.8 mm
